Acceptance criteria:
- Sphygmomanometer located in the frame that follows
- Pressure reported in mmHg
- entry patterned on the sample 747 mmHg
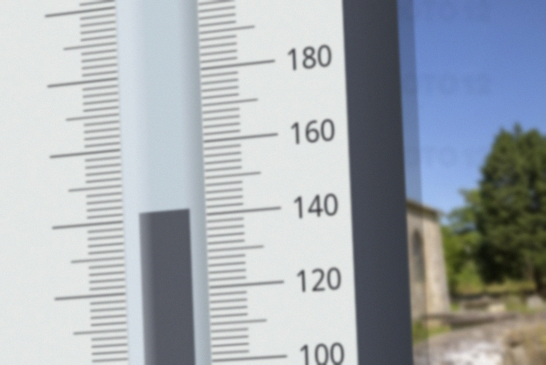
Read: 142 mmHg
